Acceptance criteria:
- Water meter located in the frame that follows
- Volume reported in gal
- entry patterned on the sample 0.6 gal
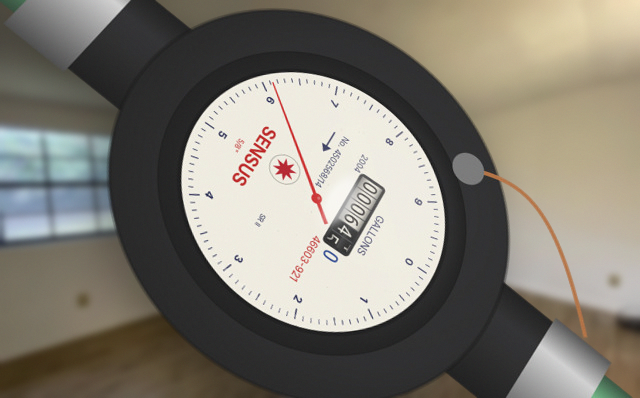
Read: 6446.1 gal
